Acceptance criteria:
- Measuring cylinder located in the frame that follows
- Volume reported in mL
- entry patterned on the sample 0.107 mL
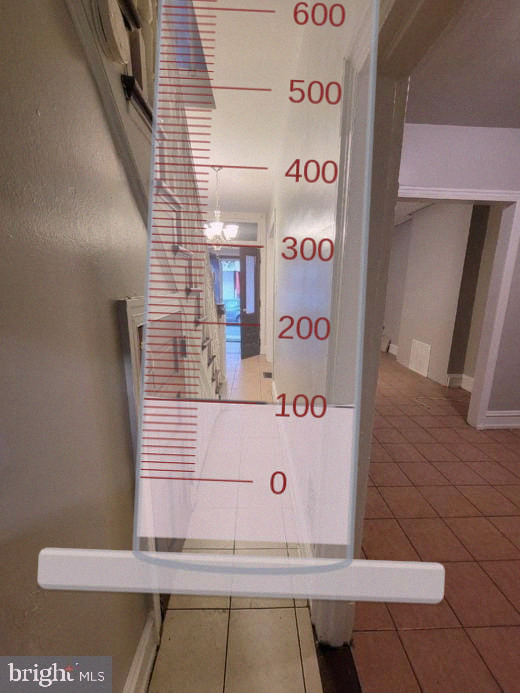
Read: 100 mL
